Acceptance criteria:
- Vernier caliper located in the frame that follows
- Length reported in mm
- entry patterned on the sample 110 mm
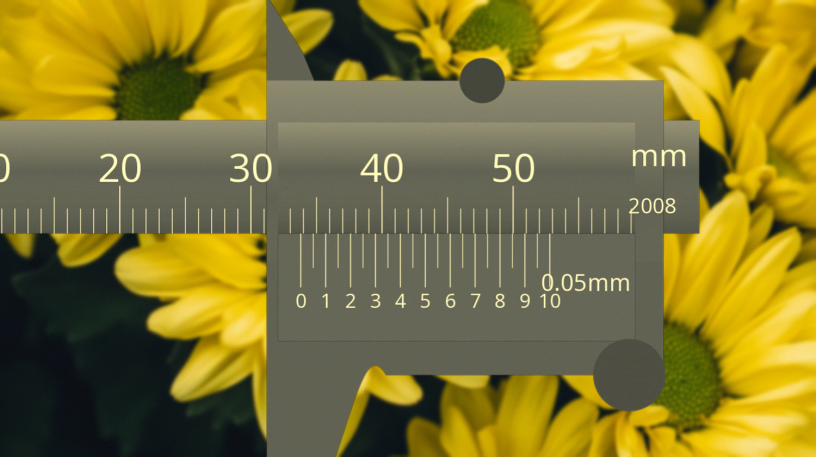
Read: 33.8 mm
